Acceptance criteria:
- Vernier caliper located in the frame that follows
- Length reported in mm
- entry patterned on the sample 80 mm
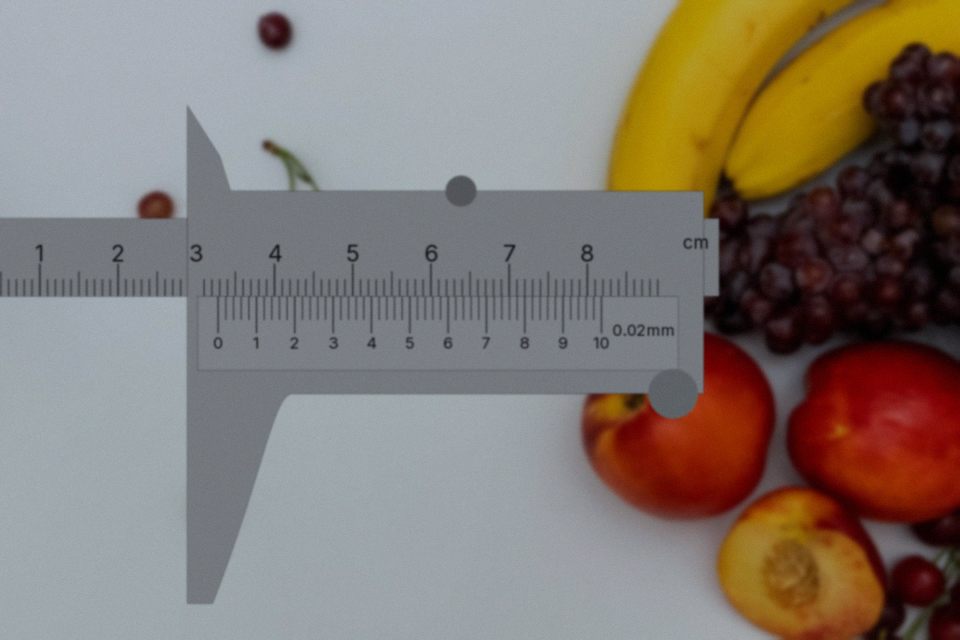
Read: 32.8 mm
